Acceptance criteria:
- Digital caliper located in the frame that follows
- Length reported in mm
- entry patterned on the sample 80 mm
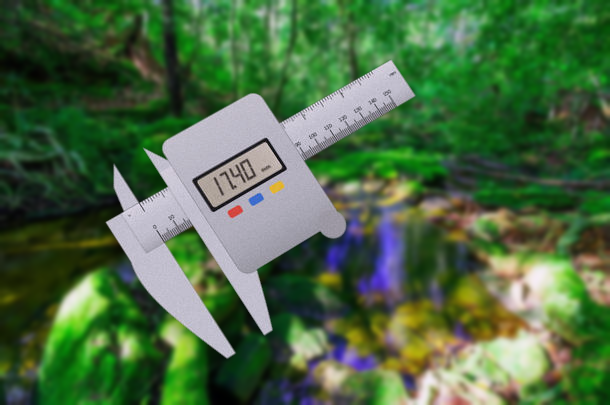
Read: 17.40 mm
